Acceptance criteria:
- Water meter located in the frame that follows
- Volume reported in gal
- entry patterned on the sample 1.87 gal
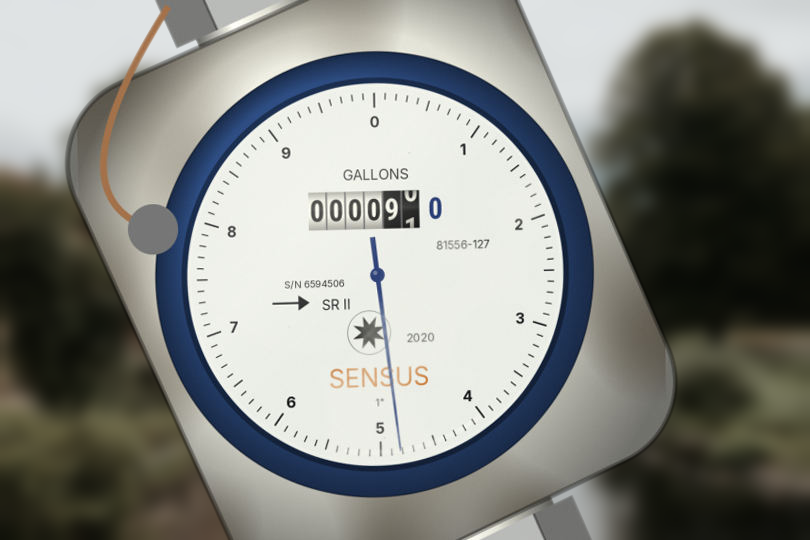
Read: 904.8 gal
